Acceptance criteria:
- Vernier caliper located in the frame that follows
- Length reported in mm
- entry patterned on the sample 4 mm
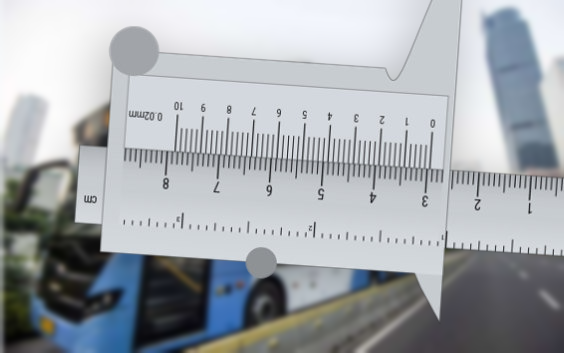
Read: 29.5 mm
